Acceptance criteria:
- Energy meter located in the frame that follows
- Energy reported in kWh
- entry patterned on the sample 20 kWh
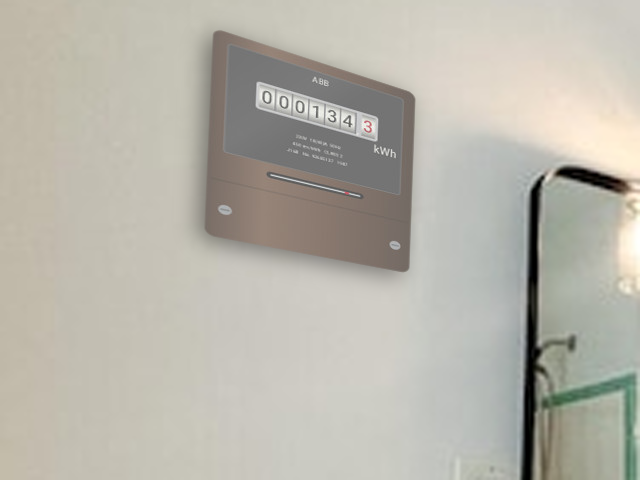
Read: 134.3 kWh
